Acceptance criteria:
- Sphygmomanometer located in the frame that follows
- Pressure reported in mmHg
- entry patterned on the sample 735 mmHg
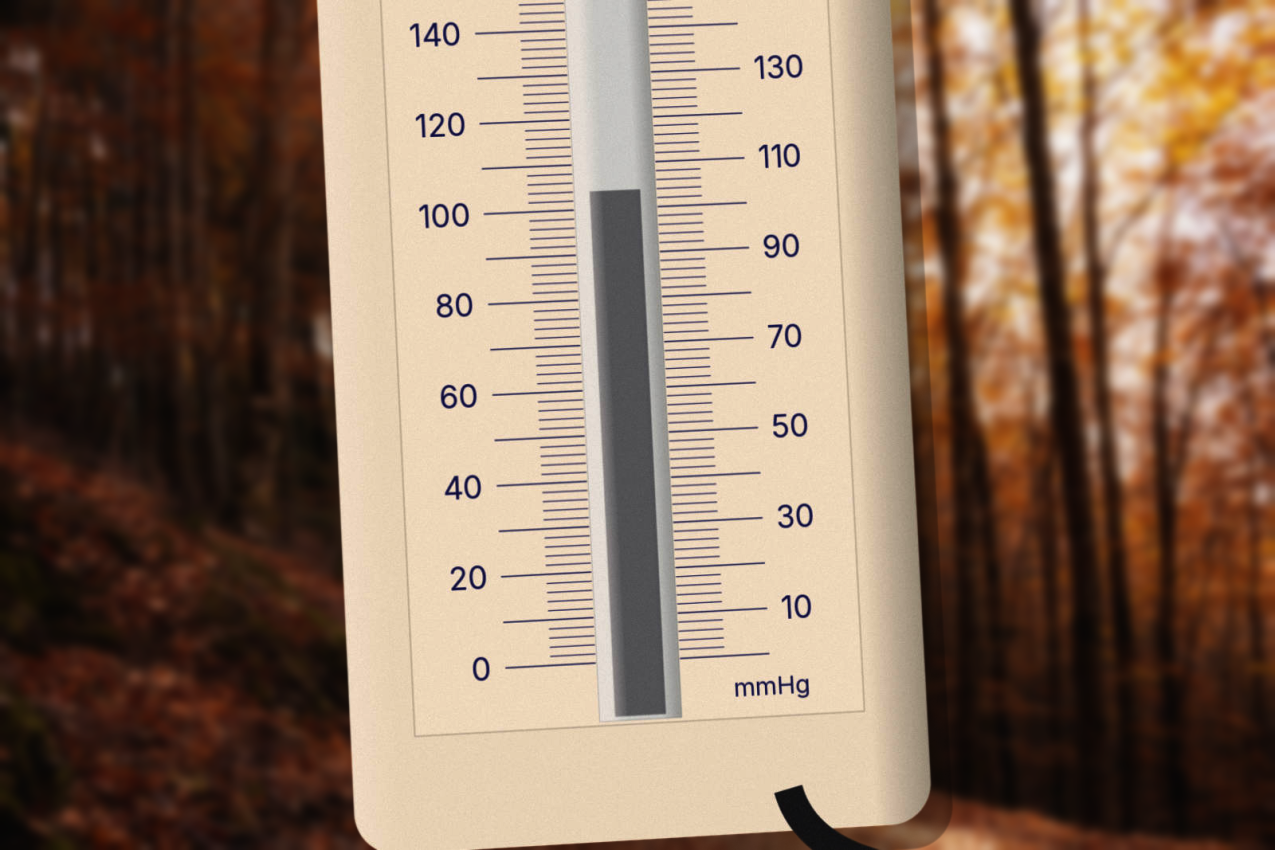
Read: 104 mmHg
